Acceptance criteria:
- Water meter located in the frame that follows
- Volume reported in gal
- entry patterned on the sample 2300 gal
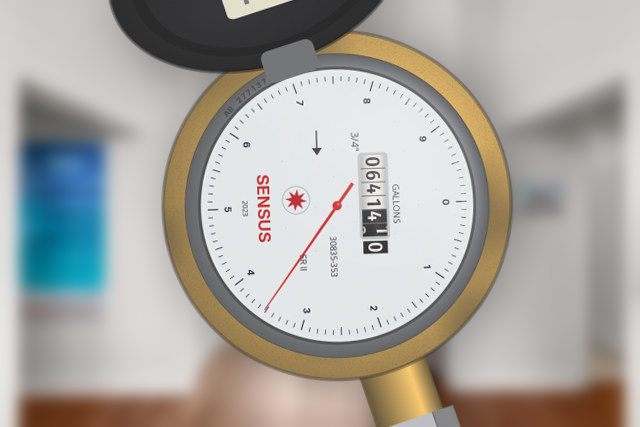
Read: 641413.5 gal
